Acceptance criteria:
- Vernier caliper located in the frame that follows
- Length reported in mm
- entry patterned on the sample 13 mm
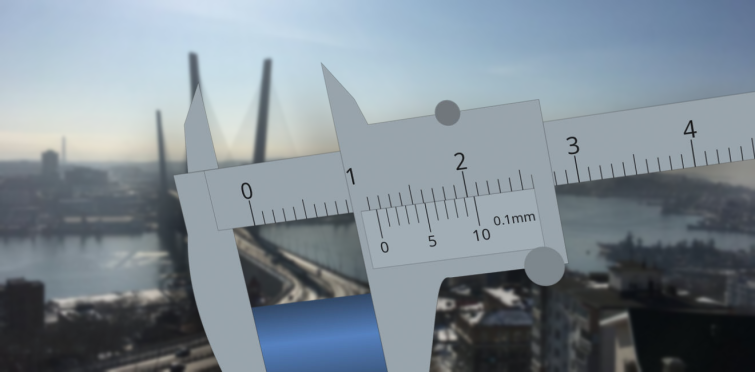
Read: 11.6 mm
